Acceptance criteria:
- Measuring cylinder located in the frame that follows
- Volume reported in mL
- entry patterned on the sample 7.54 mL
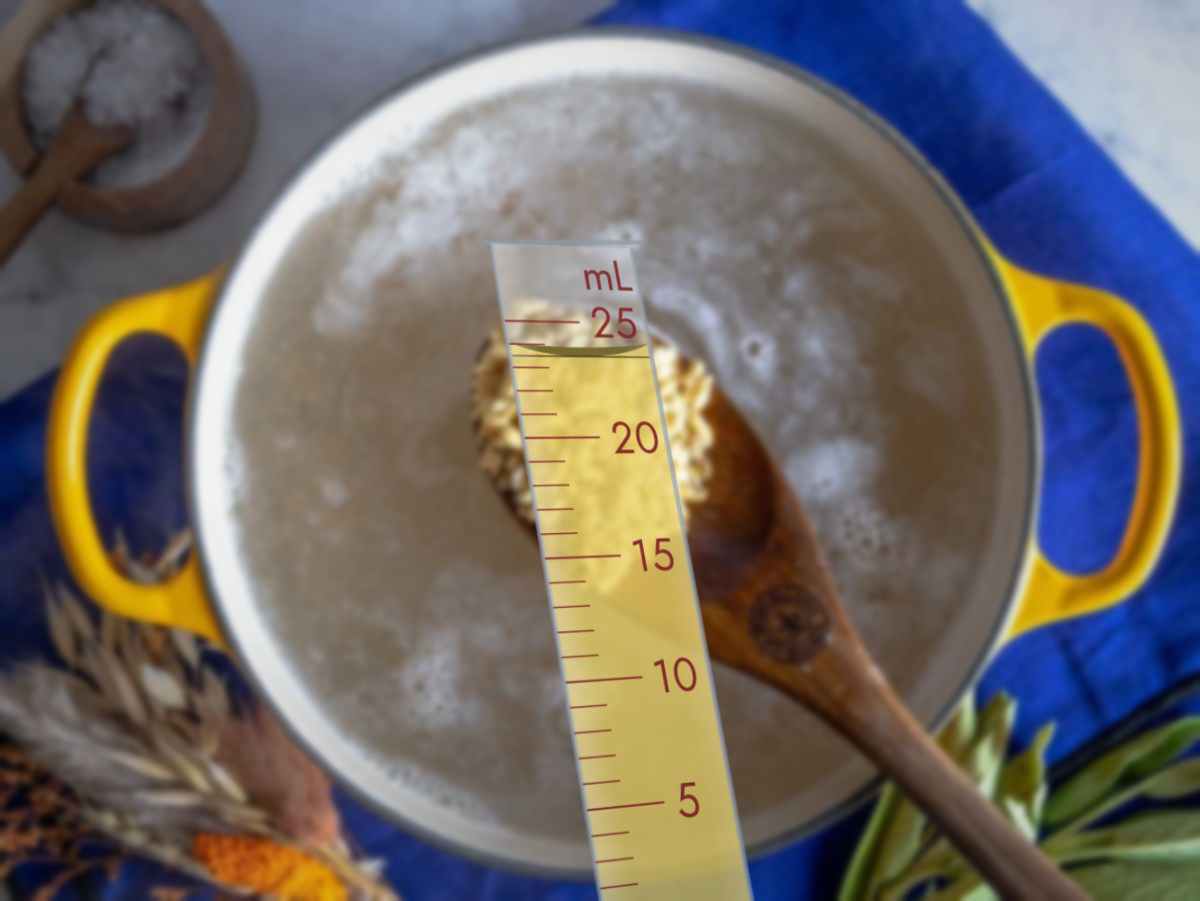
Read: 23.5 mL
